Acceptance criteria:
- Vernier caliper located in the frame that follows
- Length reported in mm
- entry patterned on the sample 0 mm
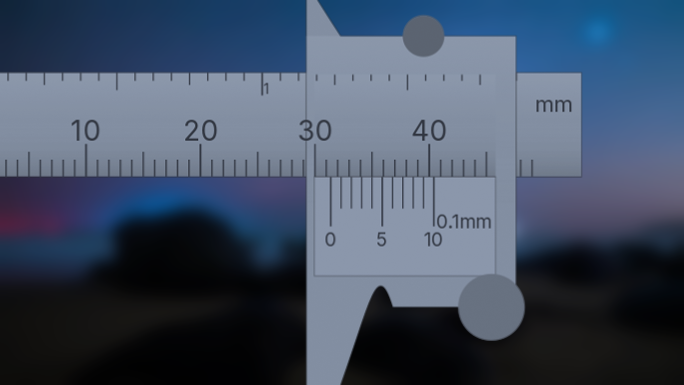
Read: 31.4 mm
